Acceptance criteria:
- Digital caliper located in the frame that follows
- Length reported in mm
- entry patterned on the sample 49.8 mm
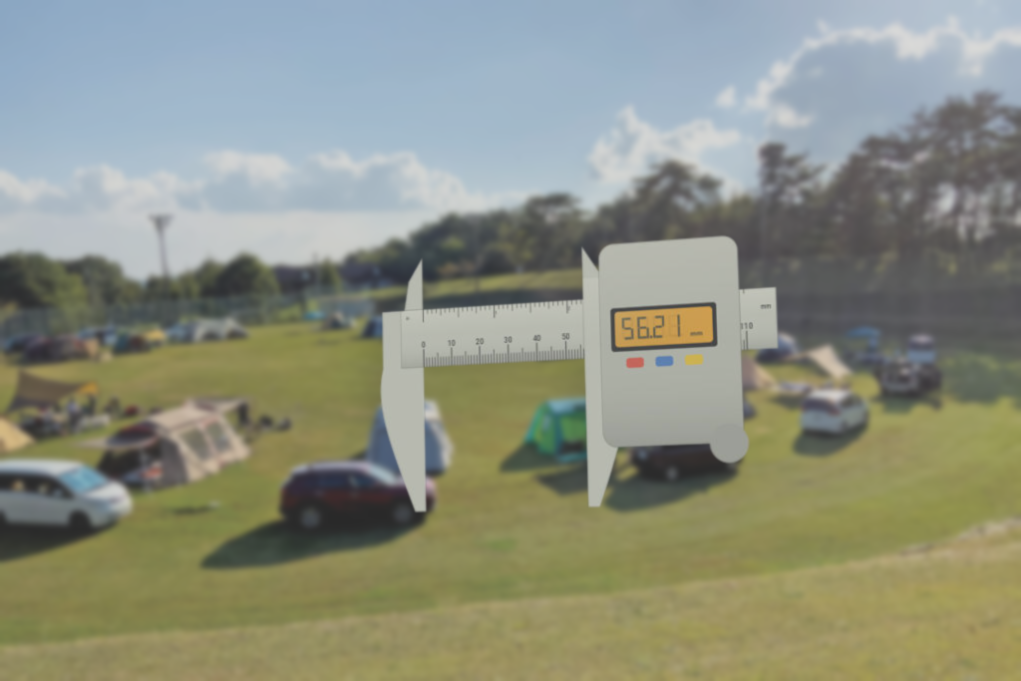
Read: 56.21 mm
